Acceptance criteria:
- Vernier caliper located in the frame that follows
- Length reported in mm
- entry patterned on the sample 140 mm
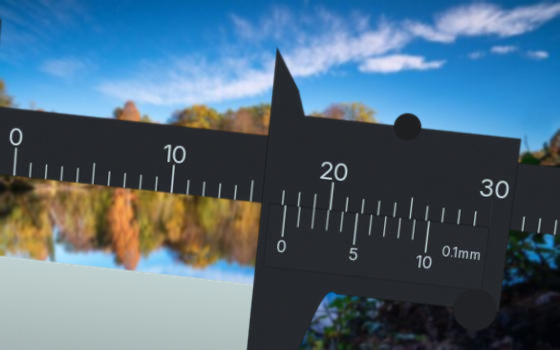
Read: 17.2 mm
